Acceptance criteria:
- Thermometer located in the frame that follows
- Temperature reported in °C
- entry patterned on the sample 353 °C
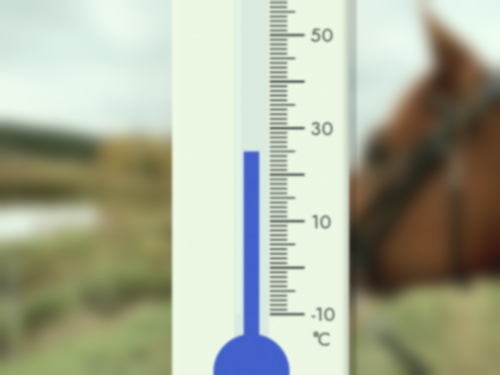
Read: 25 °C
